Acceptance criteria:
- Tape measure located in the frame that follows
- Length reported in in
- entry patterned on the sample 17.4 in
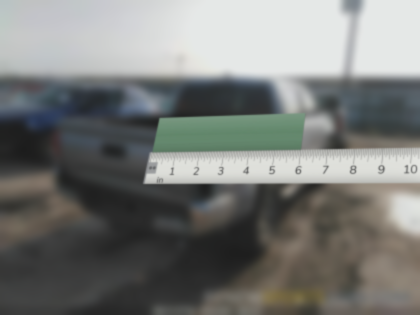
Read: 6 in
